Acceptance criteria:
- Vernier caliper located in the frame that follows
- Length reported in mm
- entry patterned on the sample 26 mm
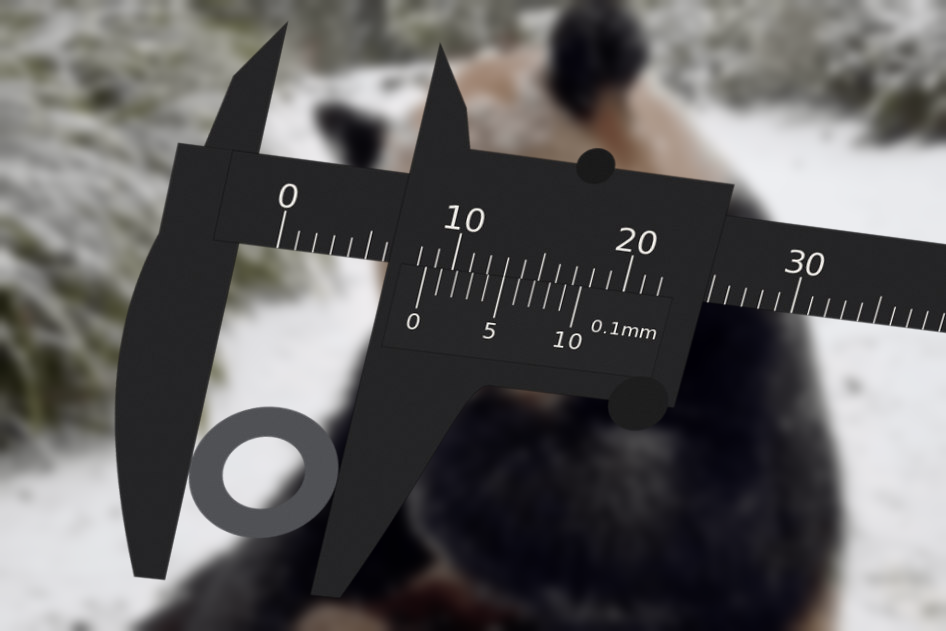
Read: 8.5 mm
